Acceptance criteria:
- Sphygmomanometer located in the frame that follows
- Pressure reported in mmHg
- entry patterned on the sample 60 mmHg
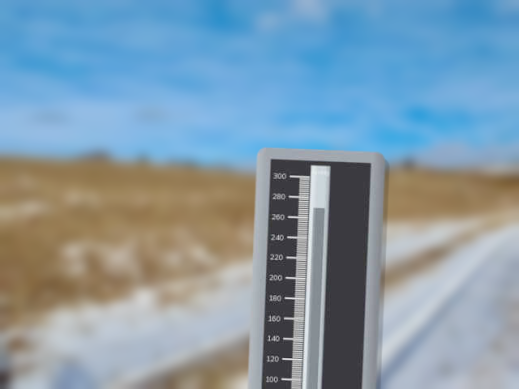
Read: 270 mmHg
